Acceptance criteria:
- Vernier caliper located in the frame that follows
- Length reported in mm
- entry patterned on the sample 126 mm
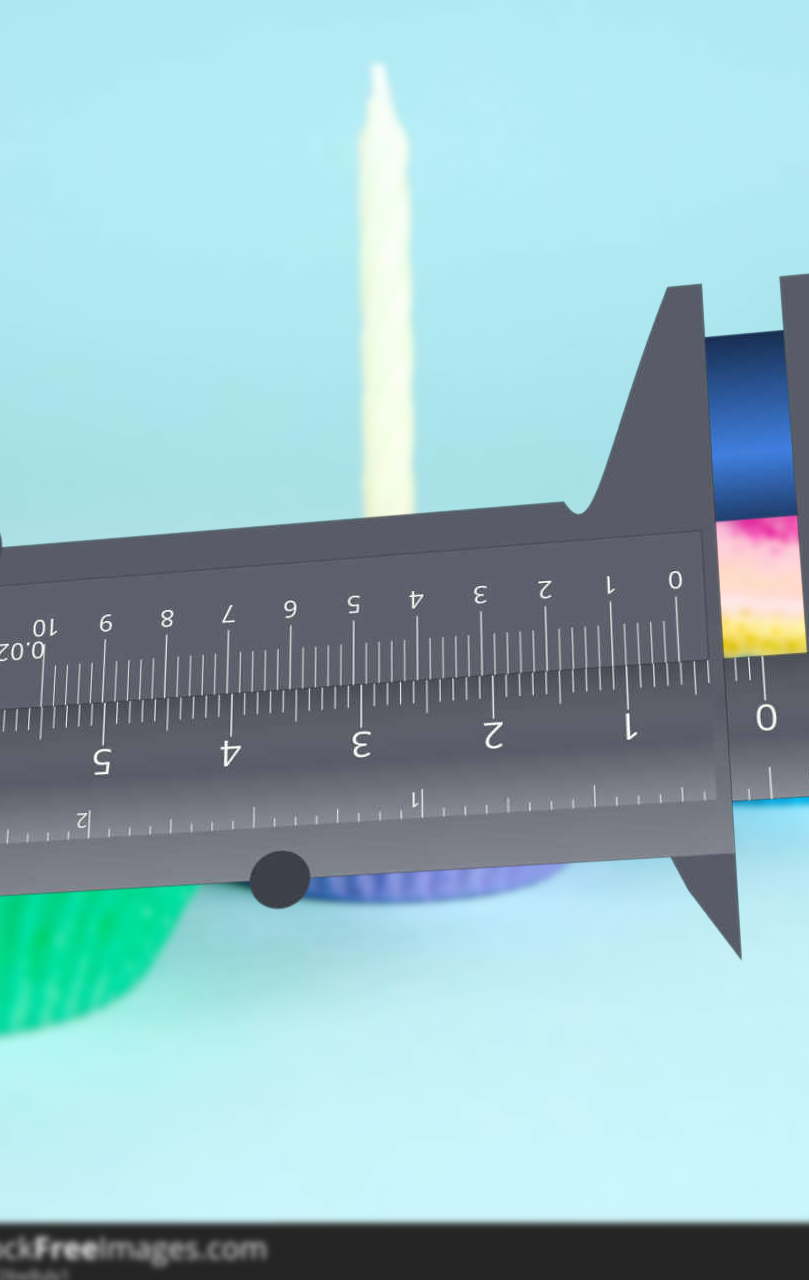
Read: 6.1 mm
